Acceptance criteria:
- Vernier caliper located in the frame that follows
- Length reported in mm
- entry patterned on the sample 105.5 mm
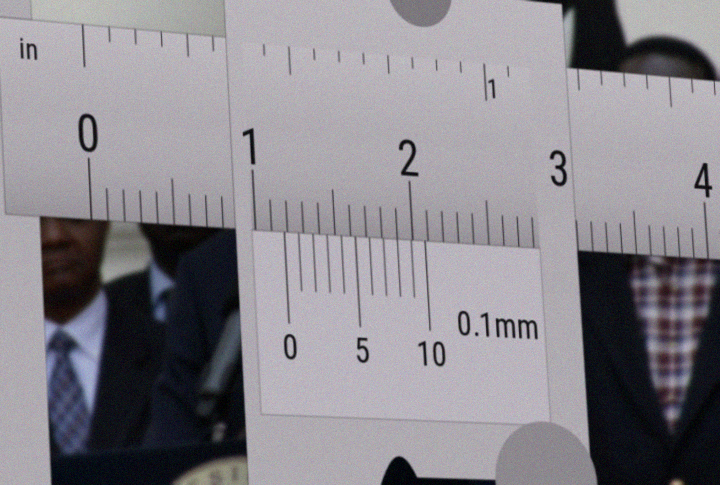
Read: 11.8 mm
